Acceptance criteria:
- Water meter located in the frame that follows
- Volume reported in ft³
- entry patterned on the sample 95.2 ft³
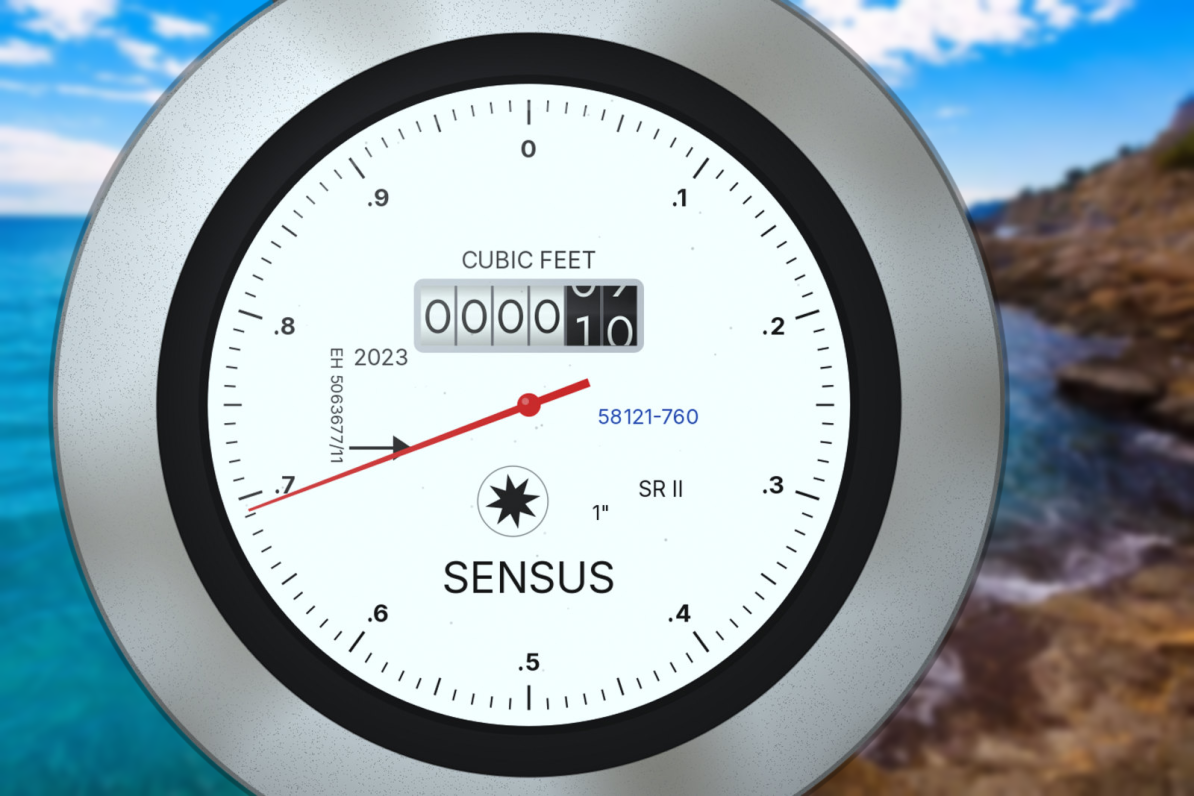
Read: 9.69 ft³
